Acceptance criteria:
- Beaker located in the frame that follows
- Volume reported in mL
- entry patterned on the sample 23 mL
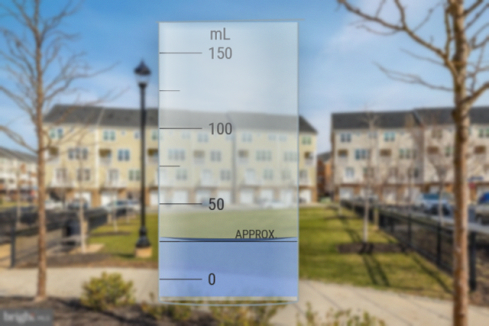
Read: 25 mL
